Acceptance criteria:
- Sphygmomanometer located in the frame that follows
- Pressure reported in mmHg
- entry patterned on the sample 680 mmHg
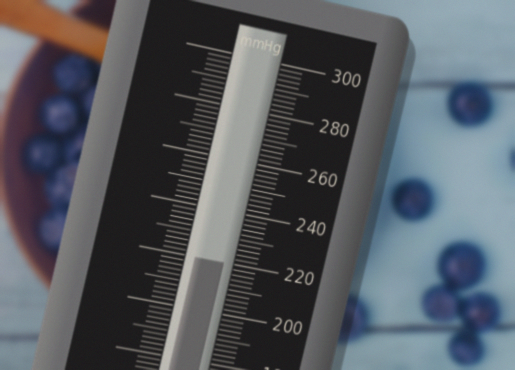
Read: 220 mmHg
